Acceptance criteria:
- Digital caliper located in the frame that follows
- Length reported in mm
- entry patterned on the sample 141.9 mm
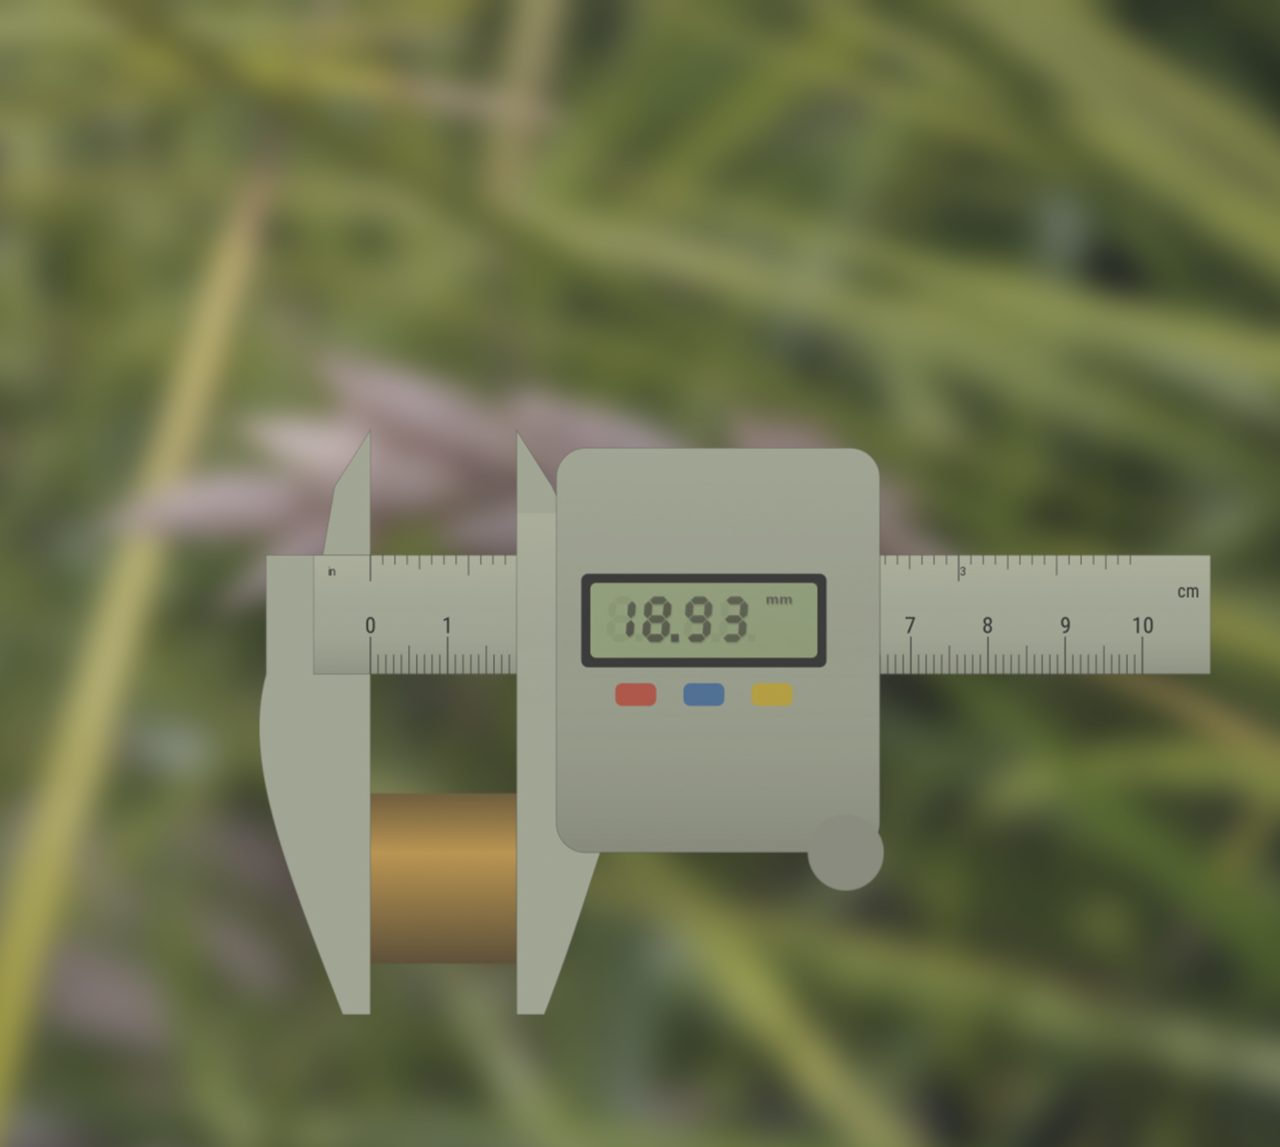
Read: 18.93 mm
